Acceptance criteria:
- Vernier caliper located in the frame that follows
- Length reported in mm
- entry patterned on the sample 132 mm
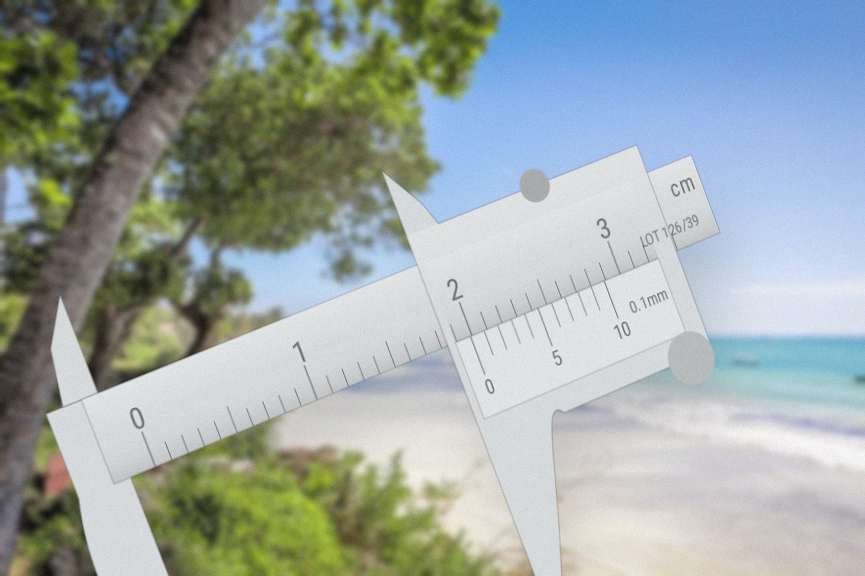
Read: 19.9 mm
